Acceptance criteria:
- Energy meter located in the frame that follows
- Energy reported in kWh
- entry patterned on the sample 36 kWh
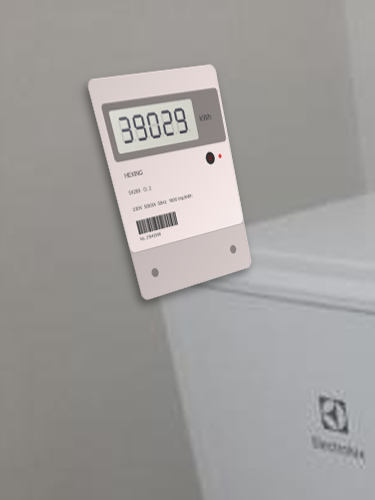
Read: 39029 kWh
